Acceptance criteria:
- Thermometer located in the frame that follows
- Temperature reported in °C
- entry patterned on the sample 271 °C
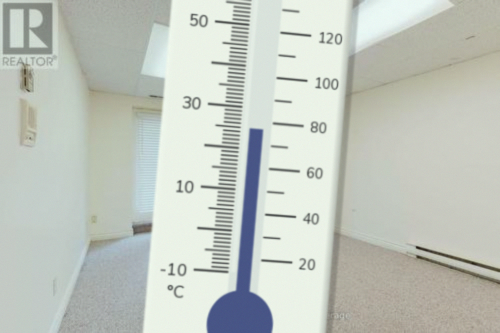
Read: 25 °C
